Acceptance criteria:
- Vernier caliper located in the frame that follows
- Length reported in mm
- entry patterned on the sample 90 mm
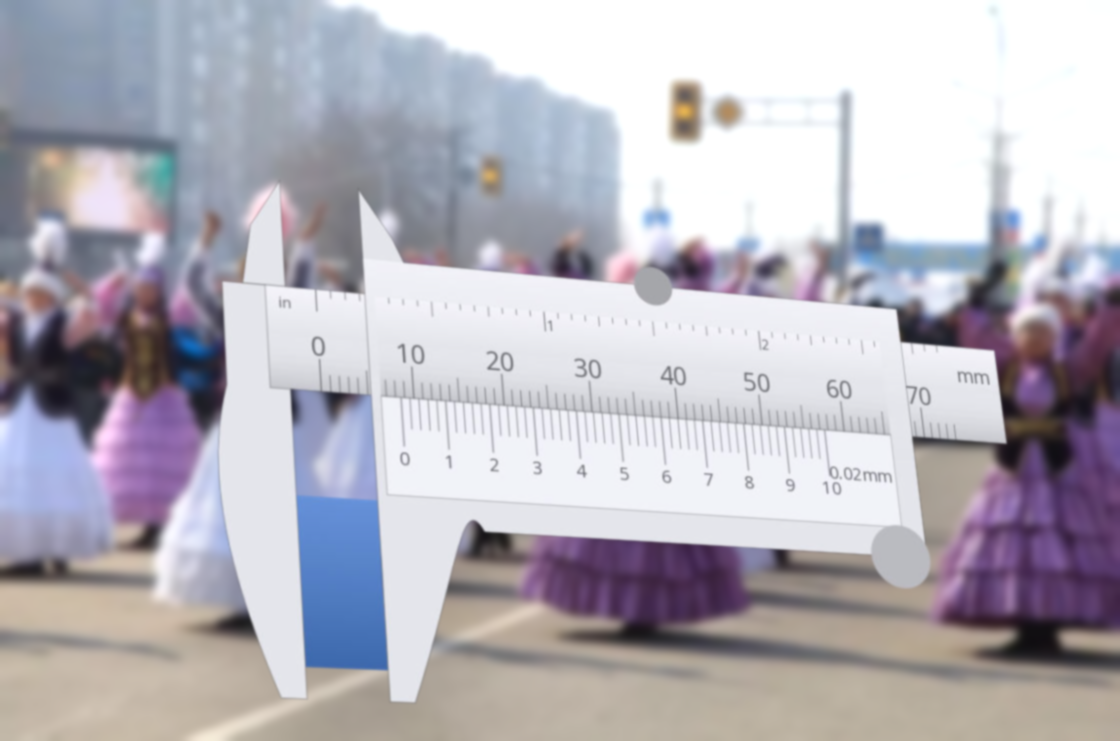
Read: 8.6 mm
